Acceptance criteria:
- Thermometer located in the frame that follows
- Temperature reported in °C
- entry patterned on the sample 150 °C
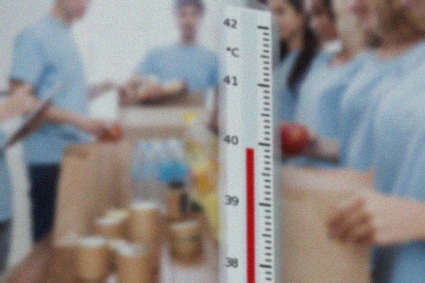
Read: 39.9 °C
